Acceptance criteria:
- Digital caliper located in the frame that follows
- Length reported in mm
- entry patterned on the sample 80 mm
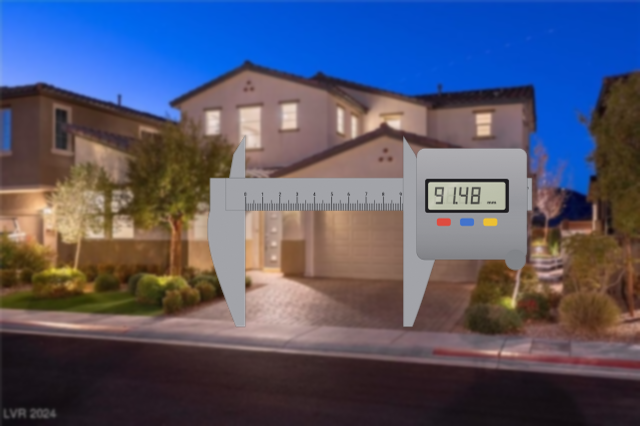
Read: 91.48 mm
